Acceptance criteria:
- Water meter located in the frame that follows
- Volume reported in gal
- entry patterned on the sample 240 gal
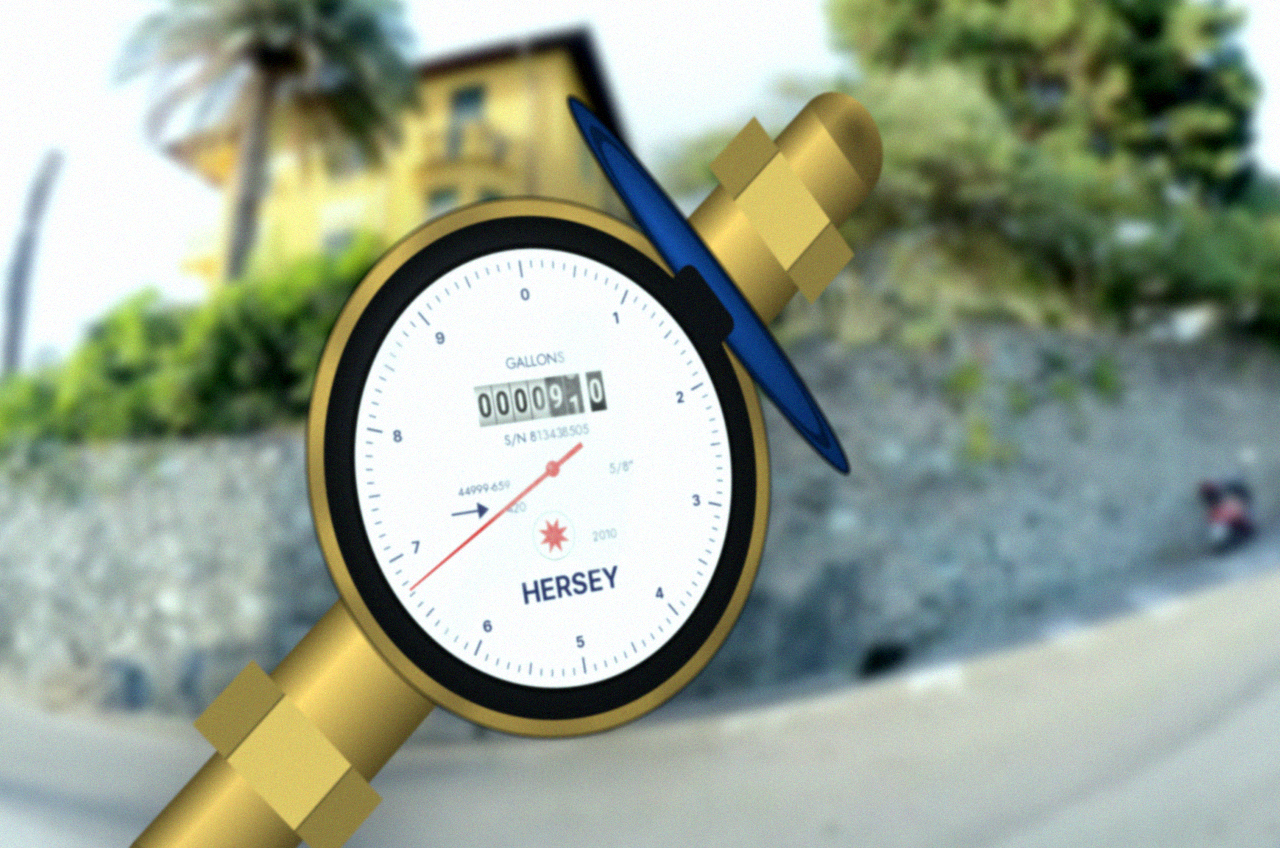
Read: 906.7 gal
